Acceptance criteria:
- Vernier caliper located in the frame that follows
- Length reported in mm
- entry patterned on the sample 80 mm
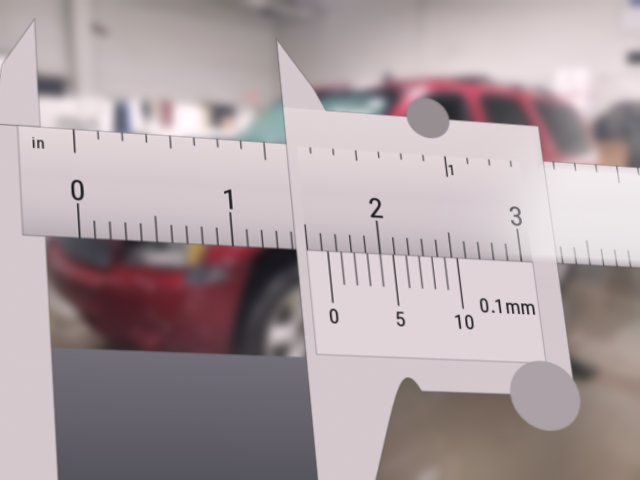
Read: 16.4 mm
